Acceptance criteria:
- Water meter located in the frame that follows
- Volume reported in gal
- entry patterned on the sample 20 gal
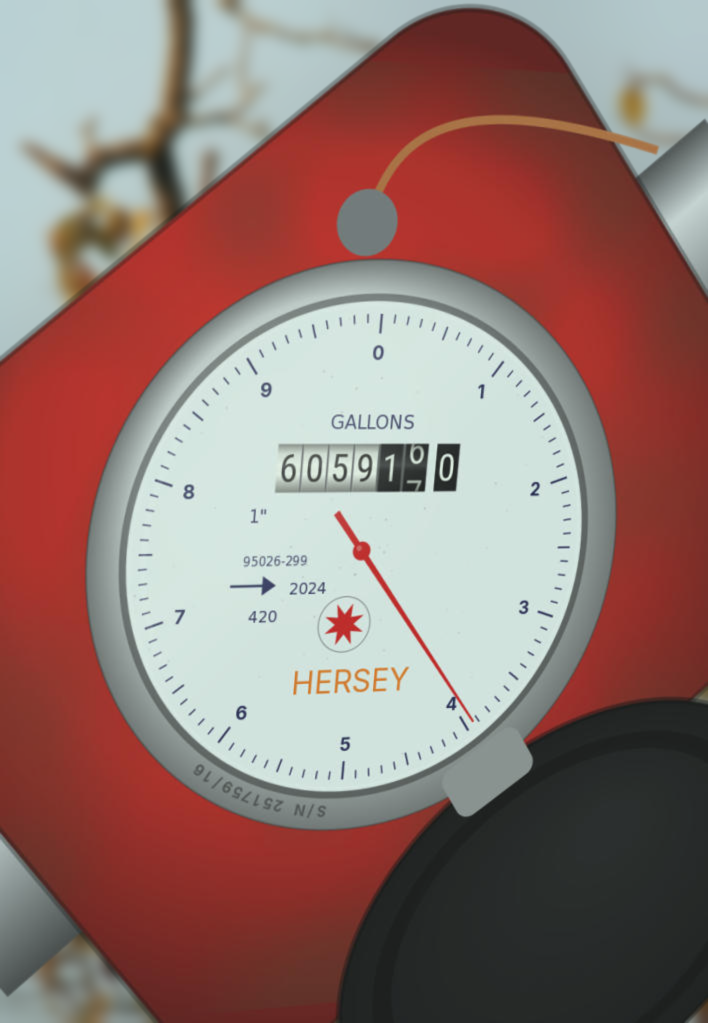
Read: 6059163.9 gal
